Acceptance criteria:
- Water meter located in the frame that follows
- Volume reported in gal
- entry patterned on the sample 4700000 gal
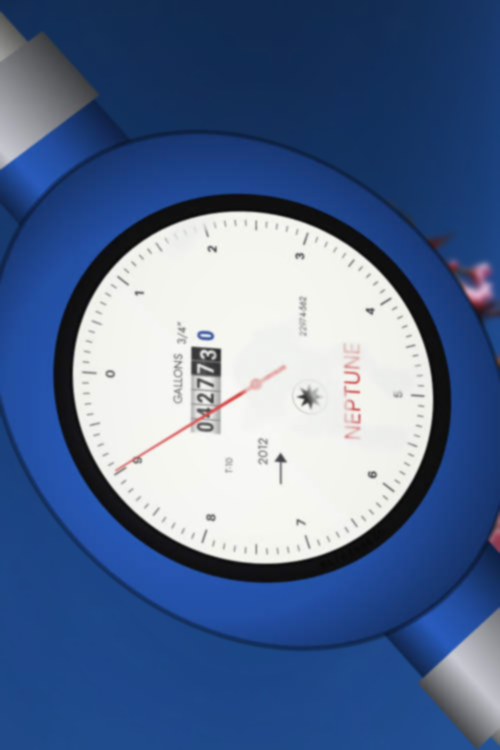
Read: 427729.0 gal
